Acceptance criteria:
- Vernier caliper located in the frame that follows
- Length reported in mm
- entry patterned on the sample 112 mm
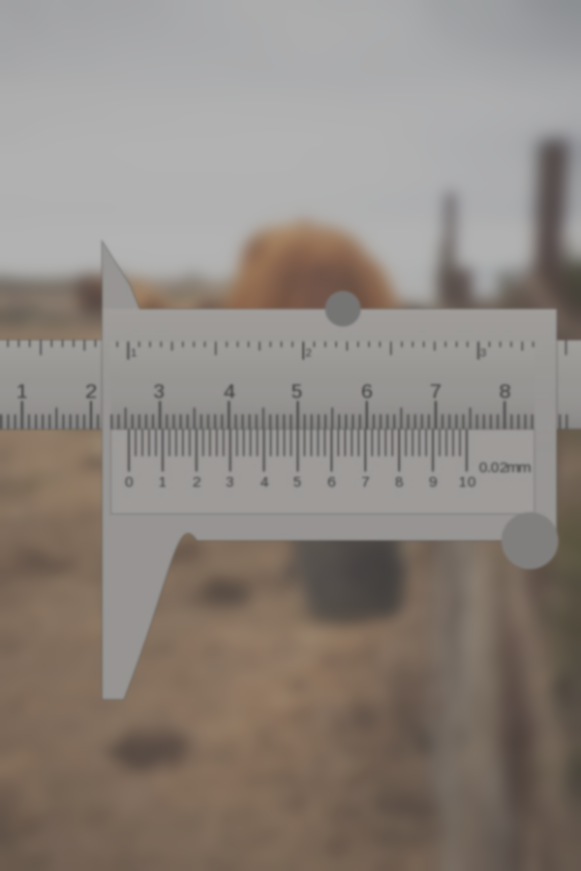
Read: 25.5 mm
